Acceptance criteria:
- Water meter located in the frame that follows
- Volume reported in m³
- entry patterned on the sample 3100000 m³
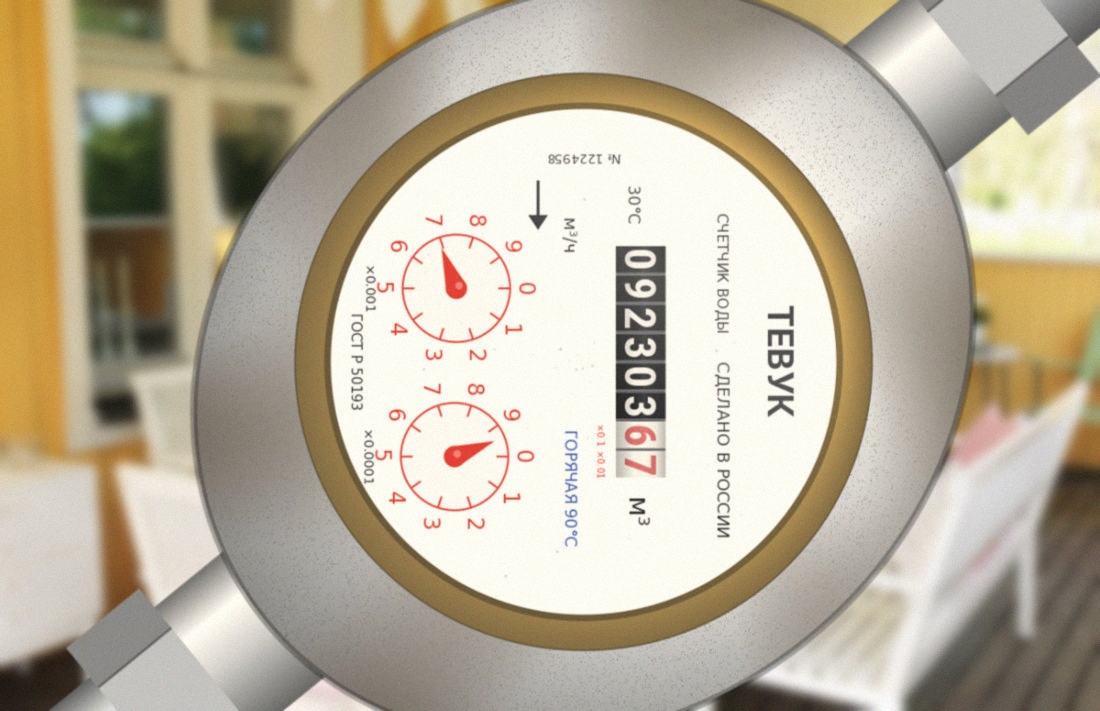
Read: 92303.6769 m³
